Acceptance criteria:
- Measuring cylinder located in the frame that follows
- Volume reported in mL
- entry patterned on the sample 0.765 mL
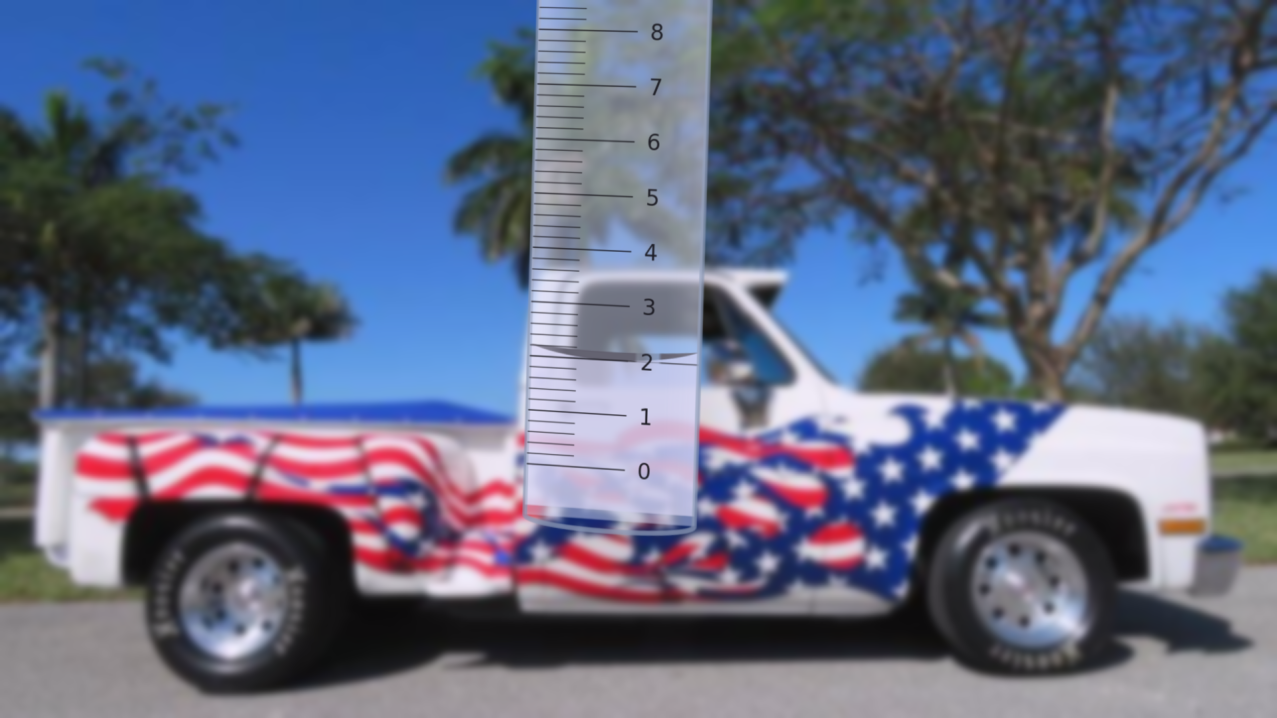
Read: 2 mL
